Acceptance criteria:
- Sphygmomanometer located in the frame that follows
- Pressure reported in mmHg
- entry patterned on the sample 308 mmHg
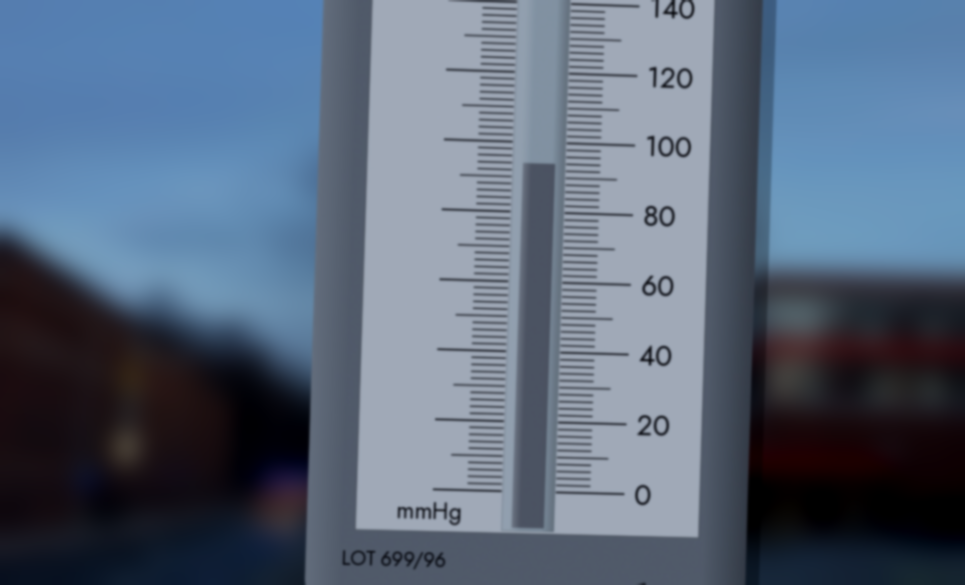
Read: 94 mmHg
